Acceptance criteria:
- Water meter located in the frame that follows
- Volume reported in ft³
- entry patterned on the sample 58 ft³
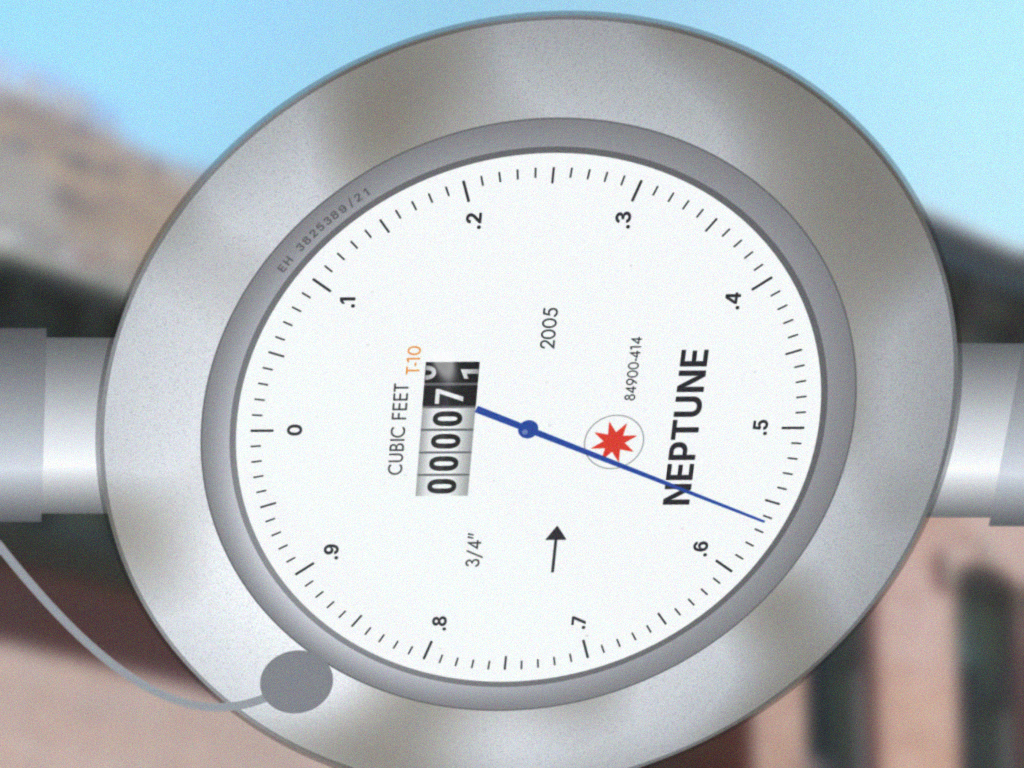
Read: 70.56 ft³
